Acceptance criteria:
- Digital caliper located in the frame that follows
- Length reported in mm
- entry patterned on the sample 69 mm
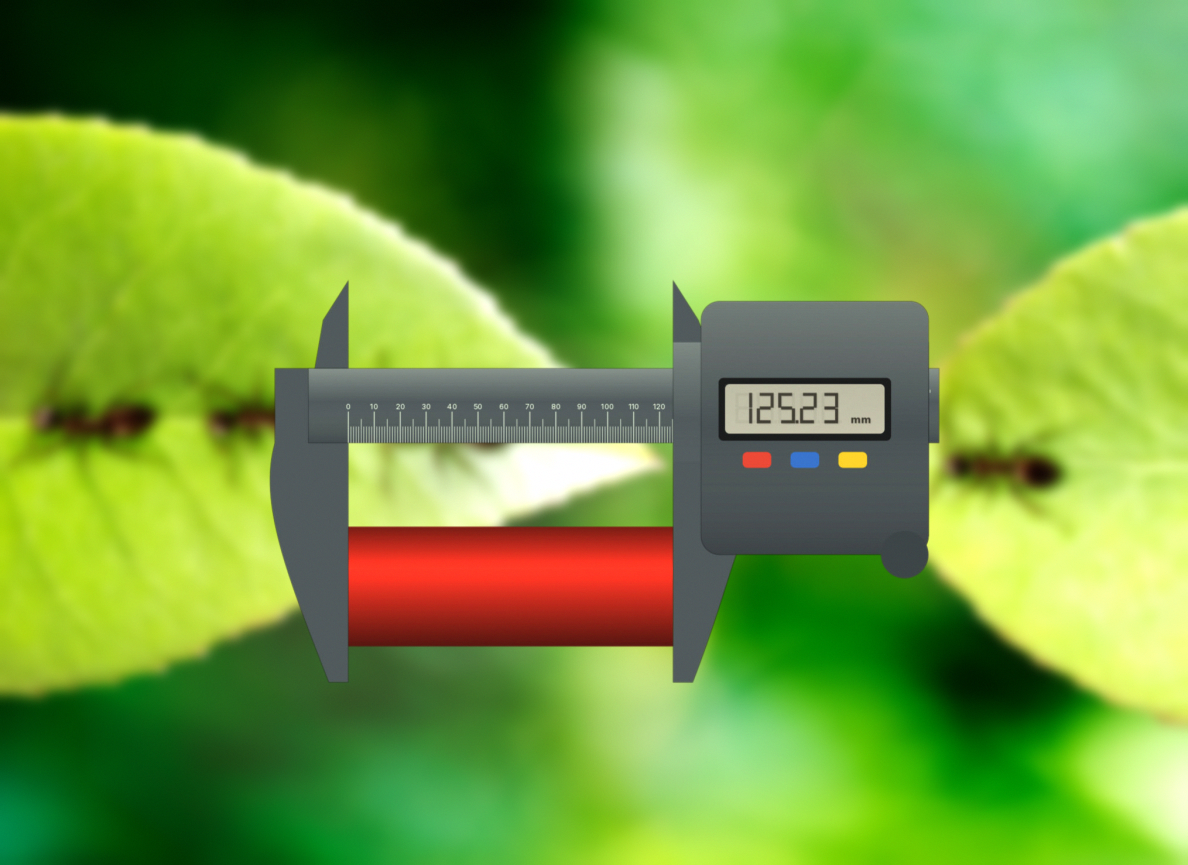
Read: 125.23 mm
